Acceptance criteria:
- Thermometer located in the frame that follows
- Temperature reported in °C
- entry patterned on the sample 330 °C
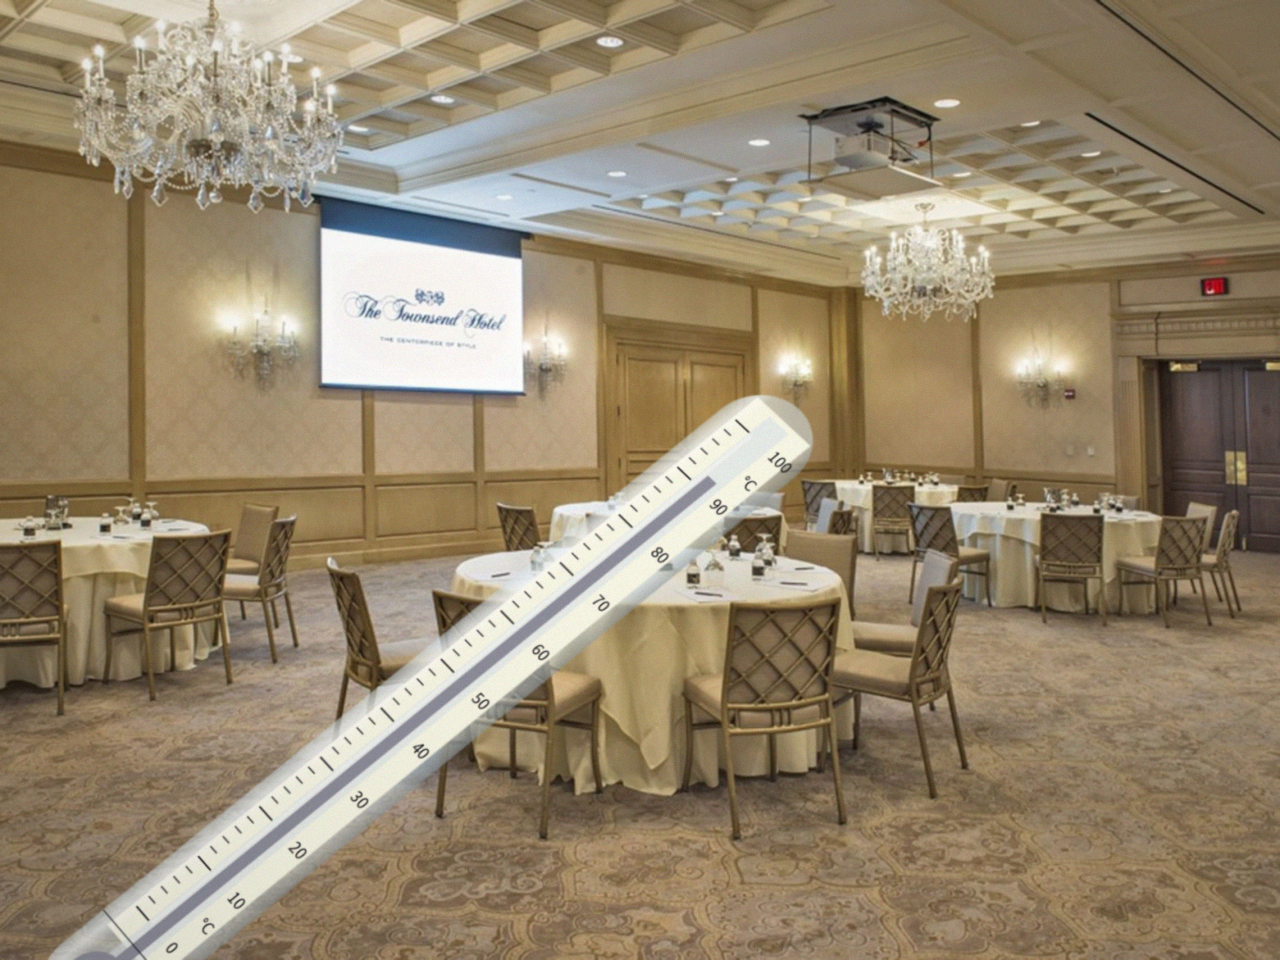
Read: 92 °C
